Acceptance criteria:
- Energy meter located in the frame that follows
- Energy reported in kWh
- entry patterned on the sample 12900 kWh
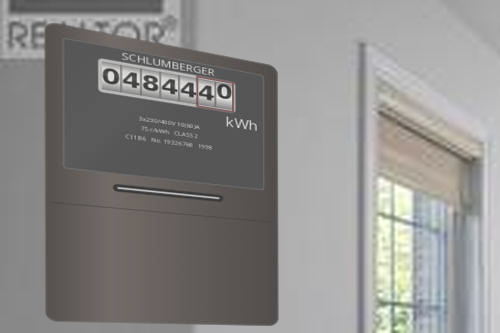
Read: 4844.40 kWh
